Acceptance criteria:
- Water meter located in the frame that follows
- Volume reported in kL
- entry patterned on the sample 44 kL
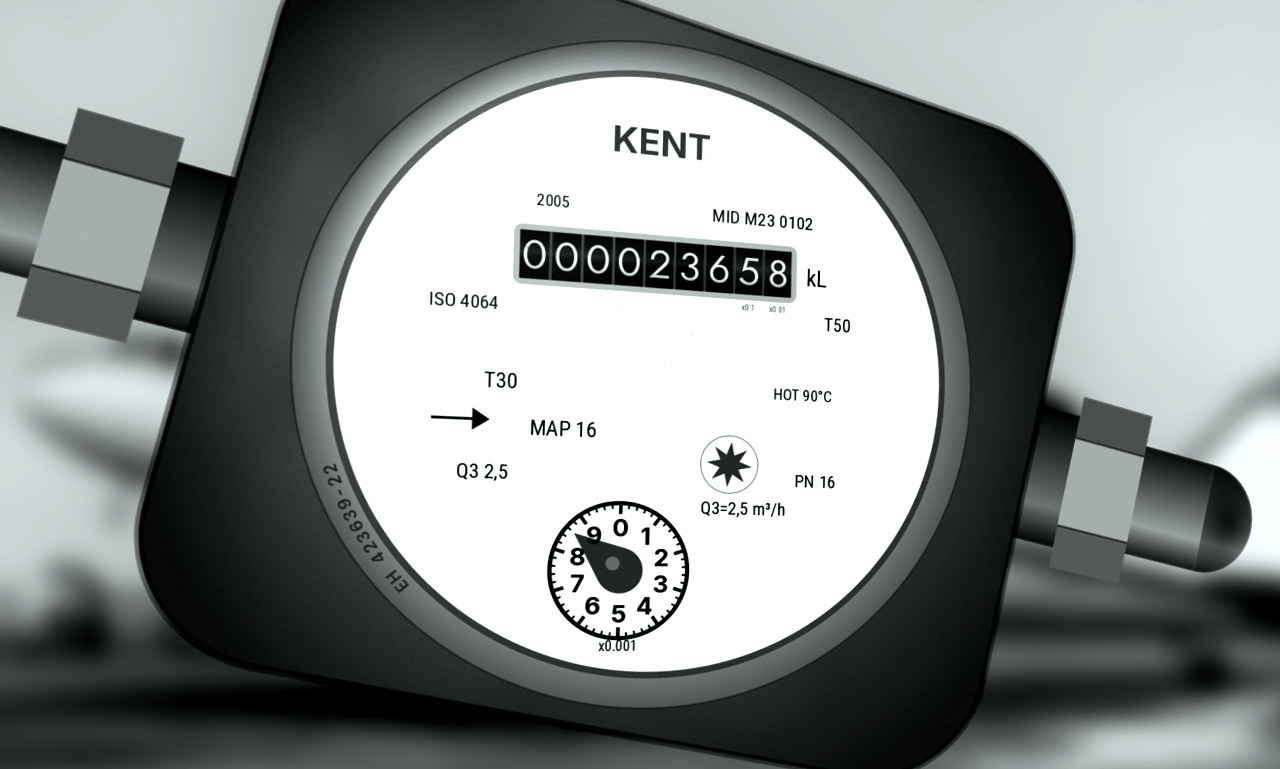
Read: 236.588 kL
